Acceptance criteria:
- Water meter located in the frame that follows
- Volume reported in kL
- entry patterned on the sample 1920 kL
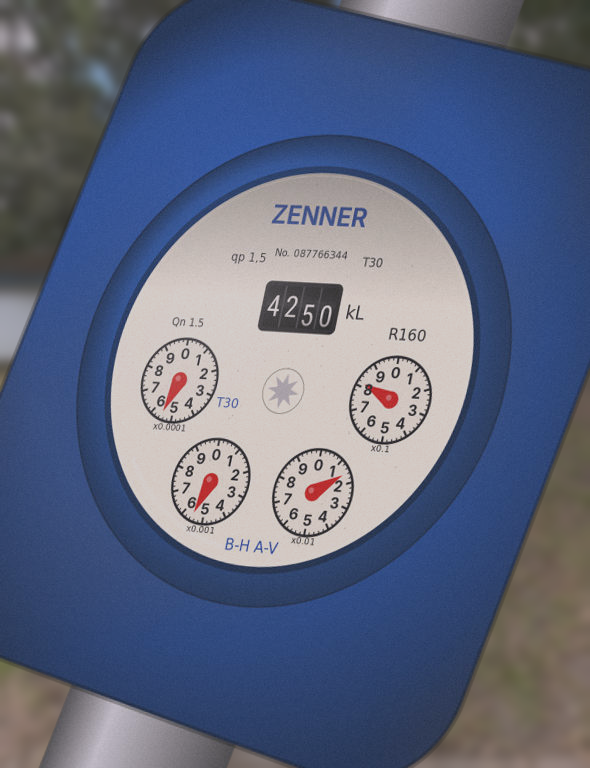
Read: 4249.8155 kL
